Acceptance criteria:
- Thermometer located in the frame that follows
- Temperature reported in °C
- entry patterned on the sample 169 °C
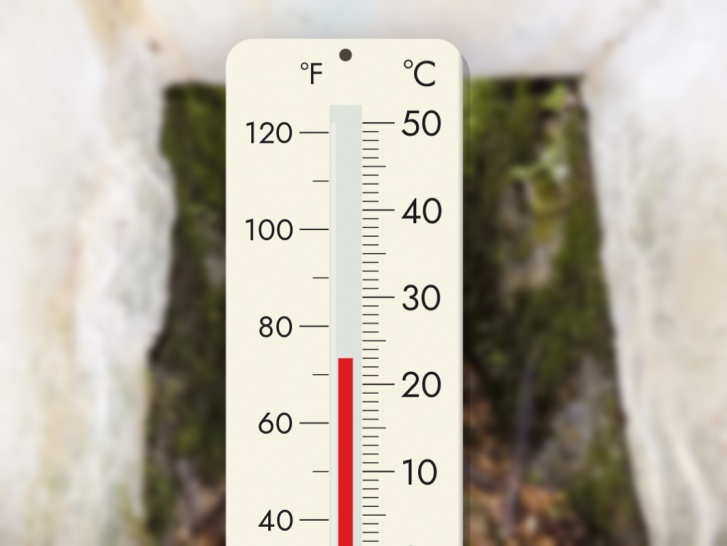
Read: 23 °C
